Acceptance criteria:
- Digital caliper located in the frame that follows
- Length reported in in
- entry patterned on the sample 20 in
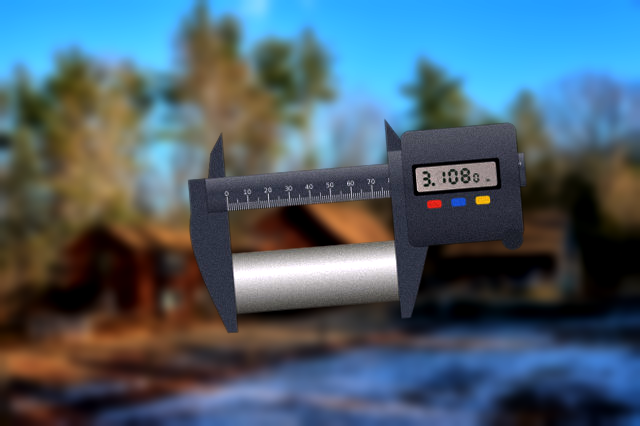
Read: 3.1080 in
